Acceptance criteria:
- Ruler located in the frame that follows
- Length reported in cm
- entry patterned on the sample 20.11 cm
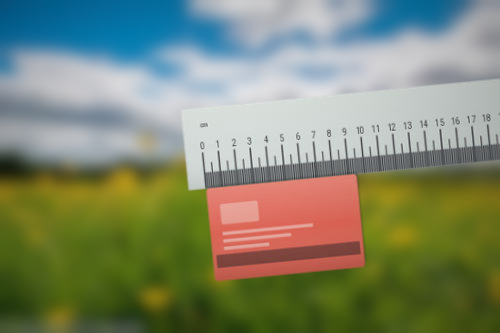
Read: 9.5 cm
